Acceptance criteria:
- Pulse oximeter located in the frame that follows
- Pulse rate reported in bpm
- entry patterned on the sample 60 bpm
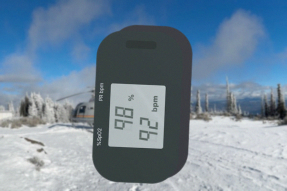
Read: 92 bpm
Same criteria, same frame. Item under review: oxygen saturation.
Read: 98 %
